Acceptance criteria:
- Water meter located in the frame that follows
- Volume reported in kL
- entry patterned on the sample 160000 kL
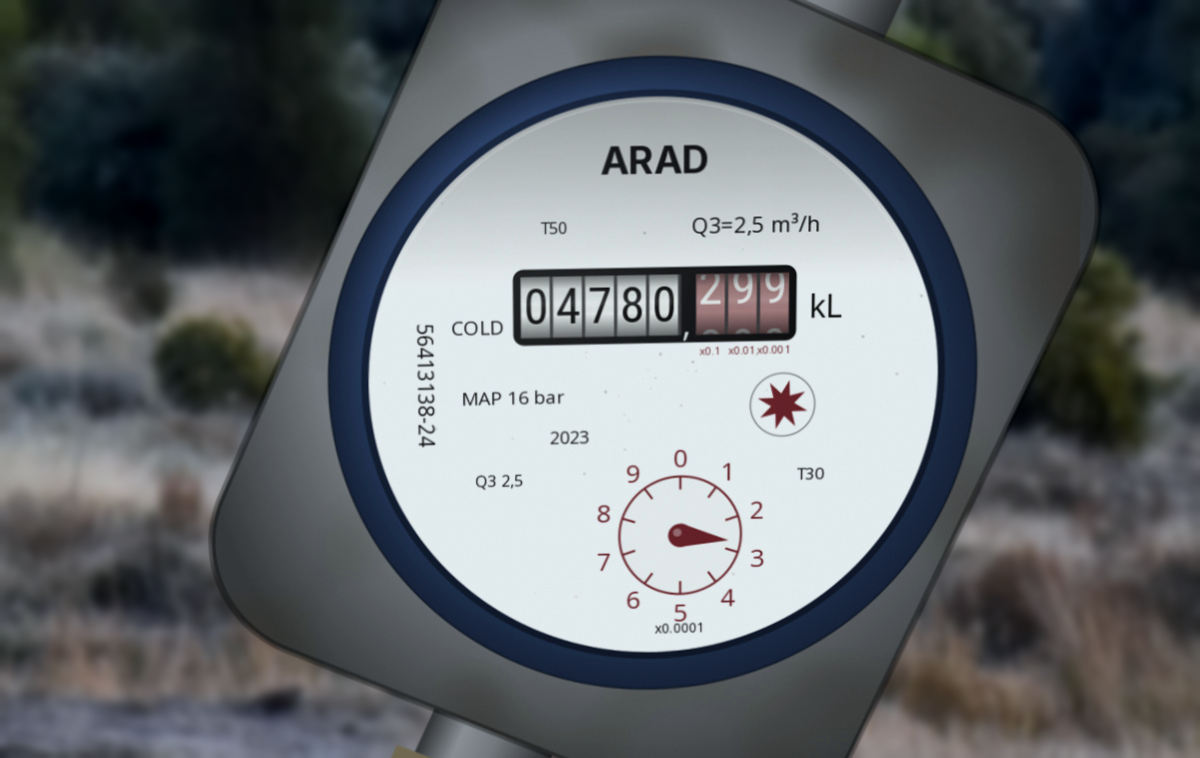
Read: 4780.2992 kL
